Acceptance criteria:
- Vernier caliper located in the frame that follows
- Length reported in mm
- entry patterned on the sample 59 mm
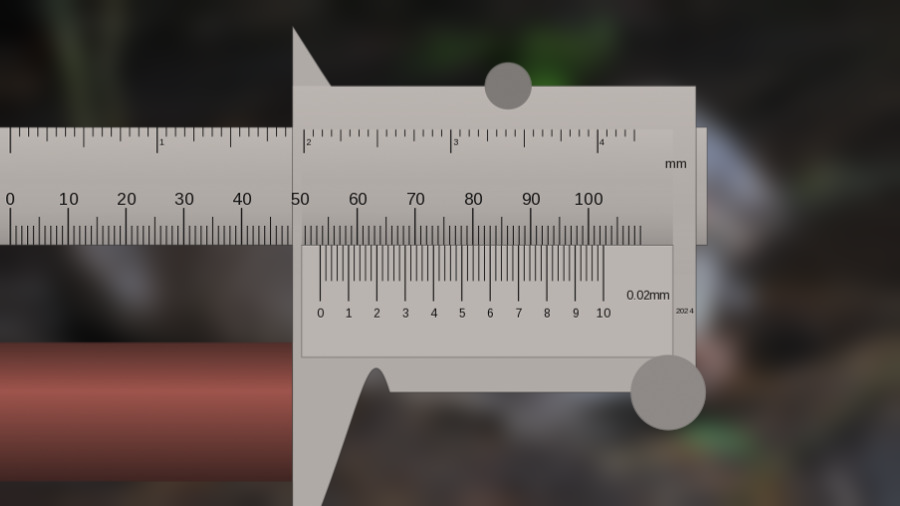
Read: 53.6 mm
